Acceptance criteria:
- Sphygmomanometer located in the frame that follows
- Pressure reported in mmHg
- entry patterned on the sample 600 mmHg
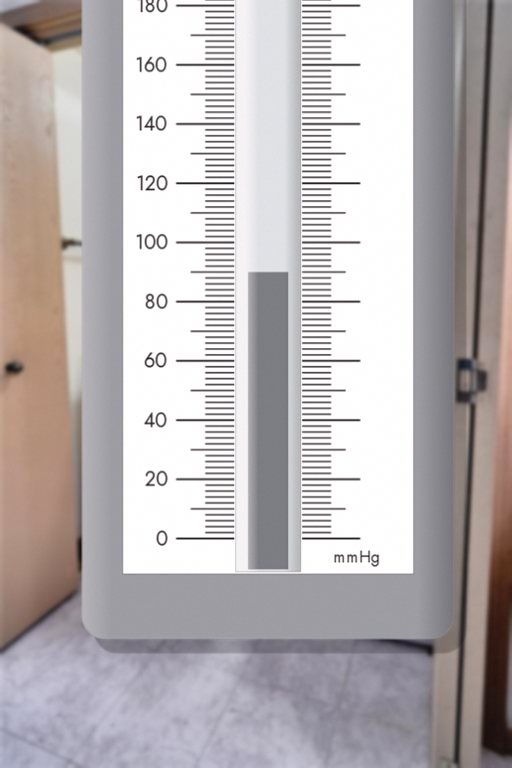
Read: 90 mmHg
